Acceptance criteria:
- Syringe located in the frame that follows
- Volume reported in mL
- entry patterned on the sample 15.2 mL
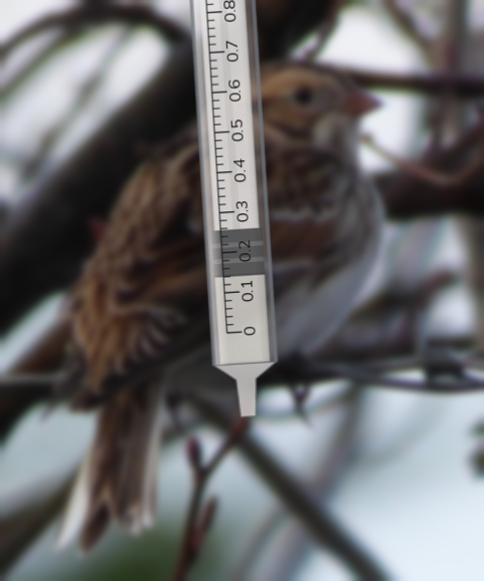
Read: 0.14 mL
